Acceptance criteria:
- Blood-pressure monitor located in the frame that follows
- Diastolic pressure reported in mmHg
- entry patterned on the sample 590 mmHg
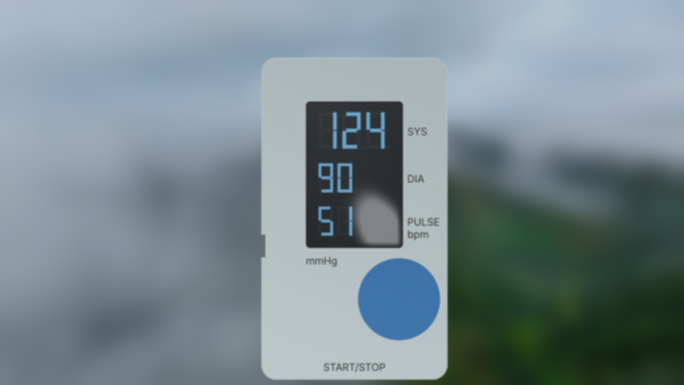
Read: 90 mmHg
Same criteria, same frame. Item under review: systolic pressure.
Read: 124 mmHg
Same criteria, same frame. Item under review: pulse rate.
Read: 51 bpm
